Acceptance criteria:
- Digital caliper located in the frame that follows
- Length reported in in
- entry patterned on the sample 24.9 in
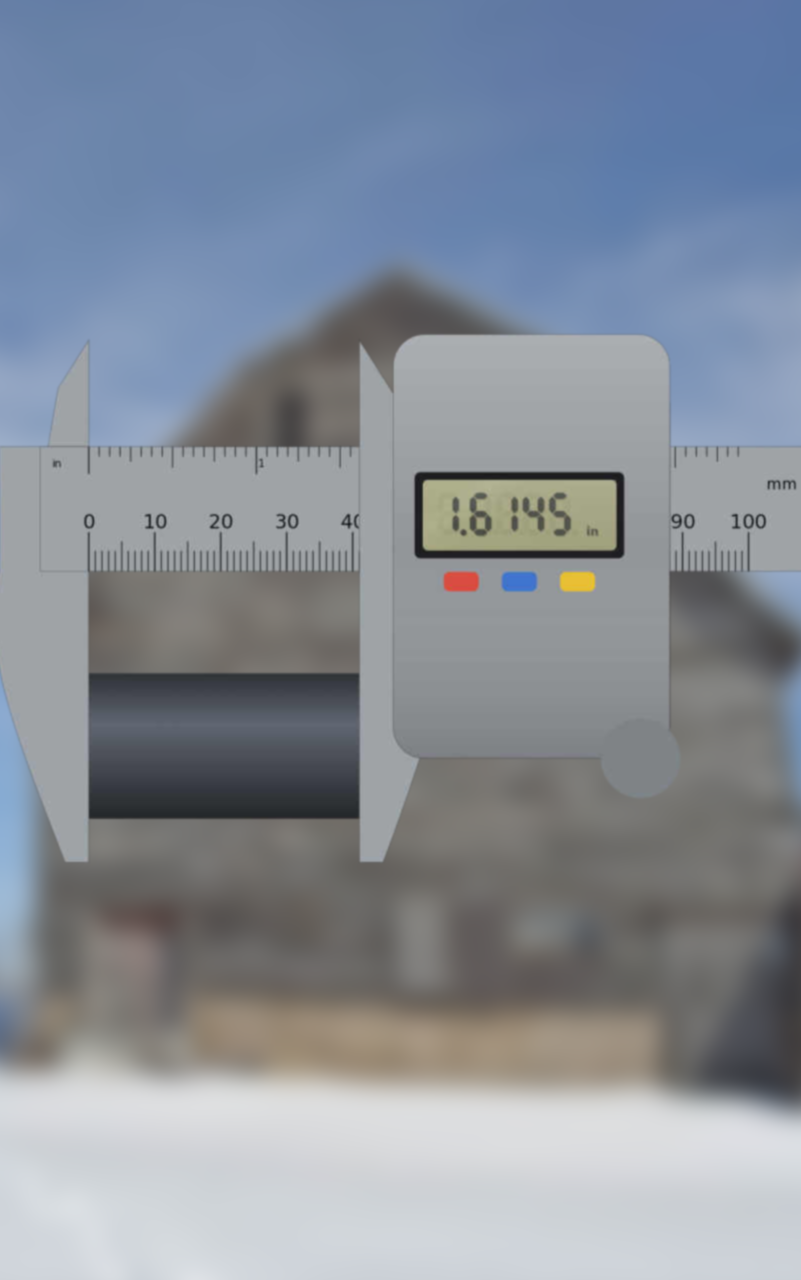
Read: 1.6145 in
